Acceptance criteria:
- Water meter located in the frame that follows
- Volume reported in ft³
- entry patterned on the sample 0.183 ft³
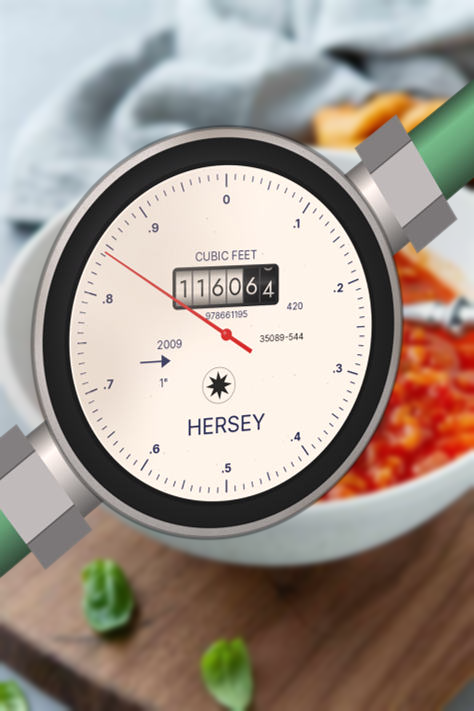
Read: 116063.84 ft³
